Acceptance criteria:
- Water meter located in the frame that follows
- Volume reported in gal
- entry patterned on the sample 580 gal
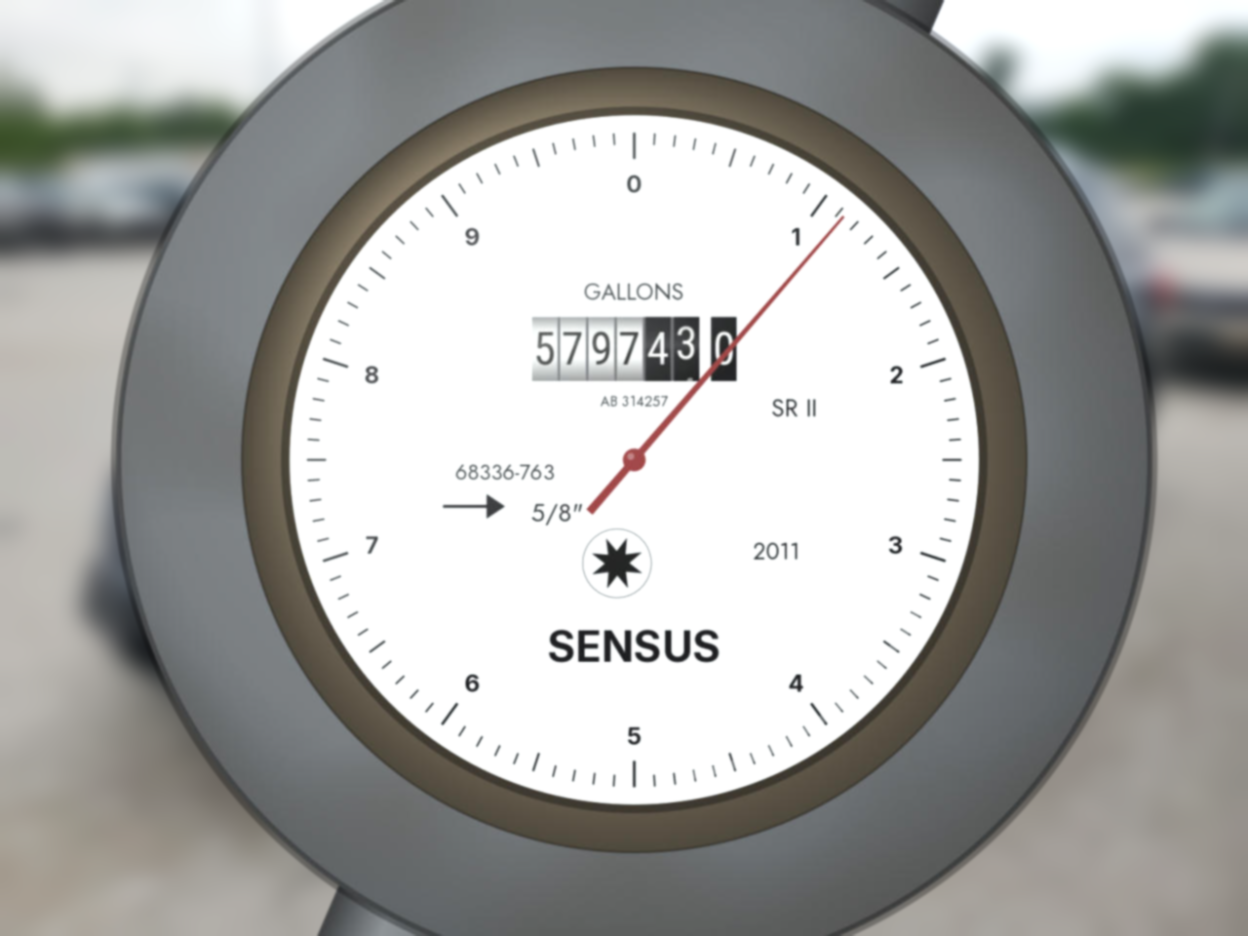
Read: 5797431.1 gal
